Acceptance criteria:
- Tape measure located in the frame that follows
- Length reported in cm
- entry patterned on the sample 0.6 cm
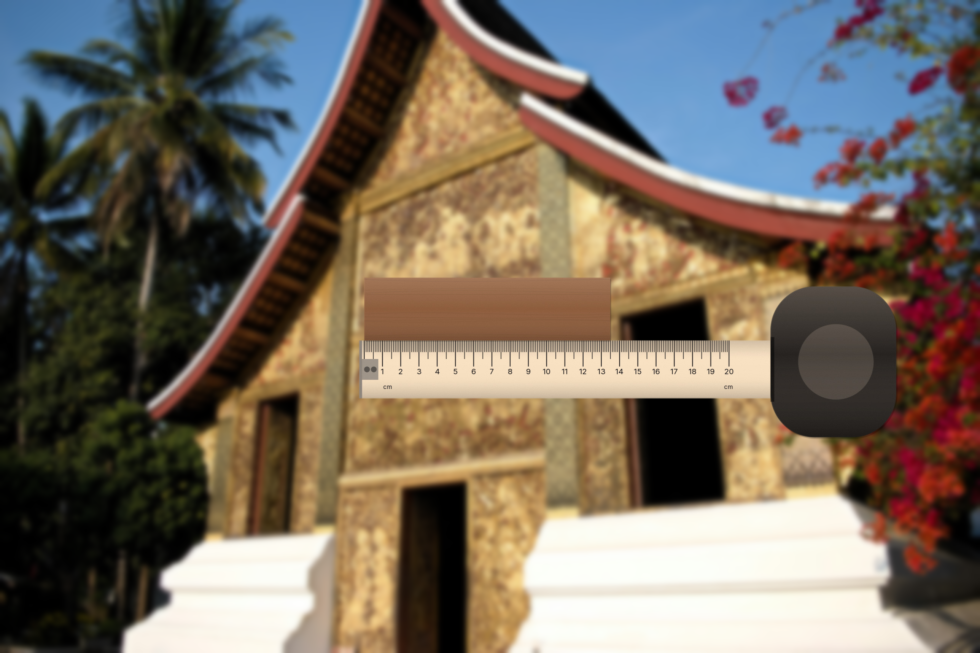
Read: 13.5 cm
